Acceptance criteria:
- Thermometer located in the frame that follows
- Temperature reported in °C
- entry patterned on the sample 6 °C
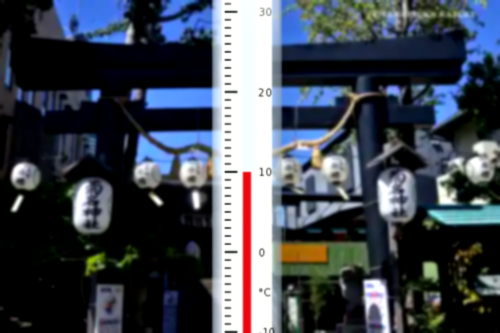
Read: 10 °C
